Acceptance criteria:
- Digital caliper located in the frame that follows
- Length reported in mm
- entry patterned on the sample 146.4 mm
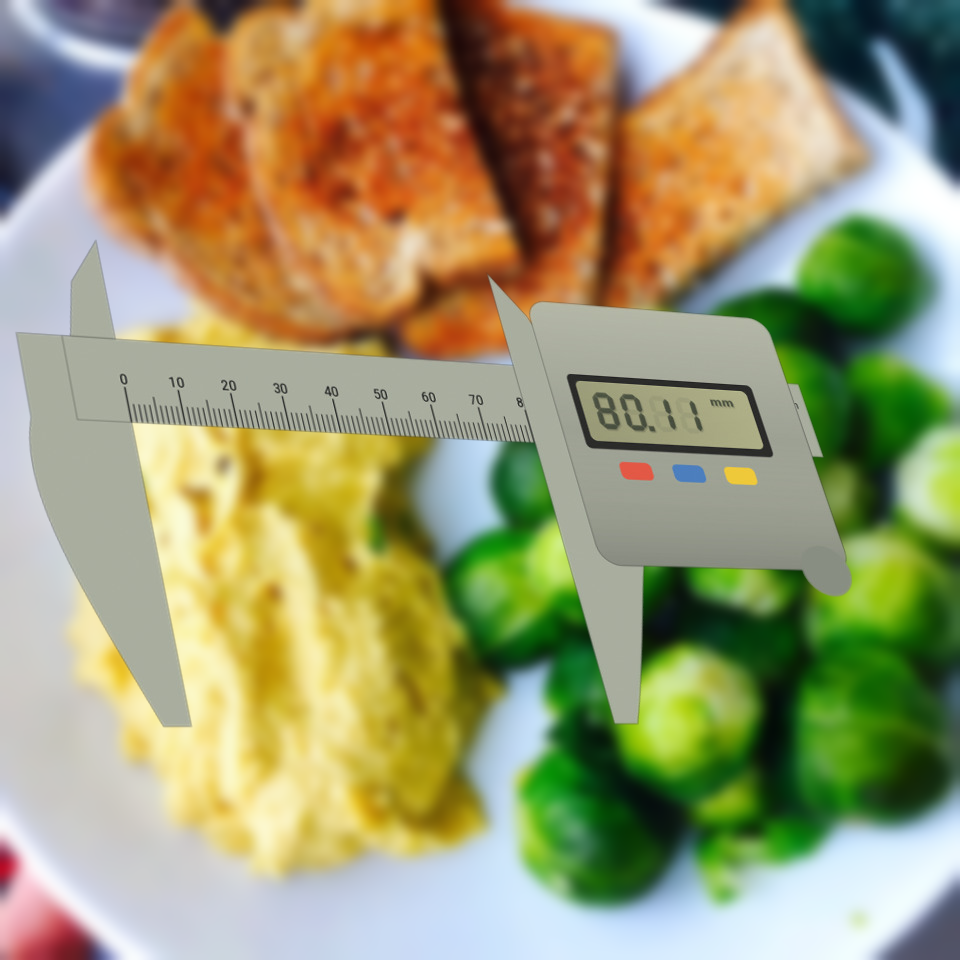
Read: 80.11 mm
